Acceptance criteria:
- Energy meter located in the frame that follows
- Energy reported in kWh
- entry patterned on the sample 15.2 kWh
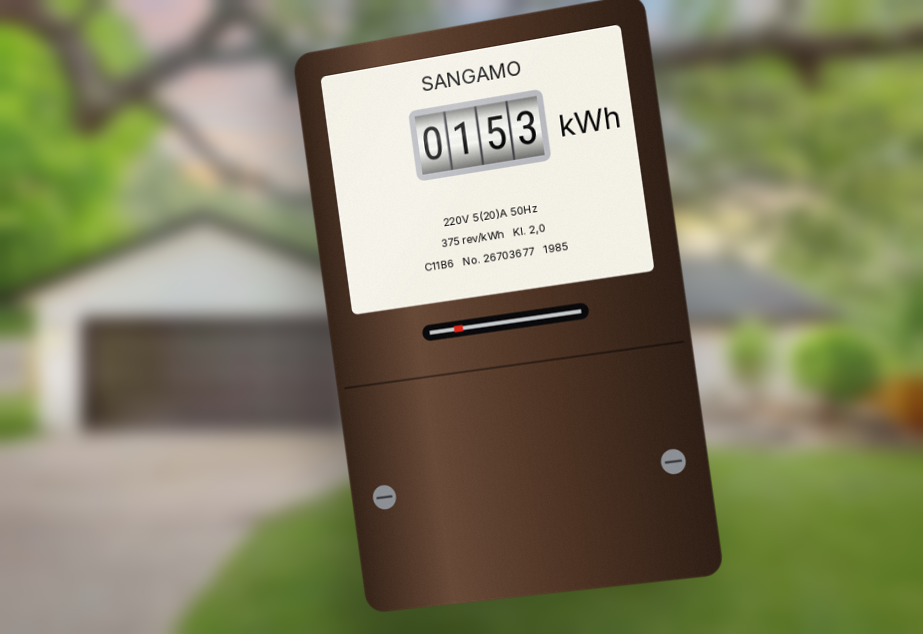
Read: 153 kWh
